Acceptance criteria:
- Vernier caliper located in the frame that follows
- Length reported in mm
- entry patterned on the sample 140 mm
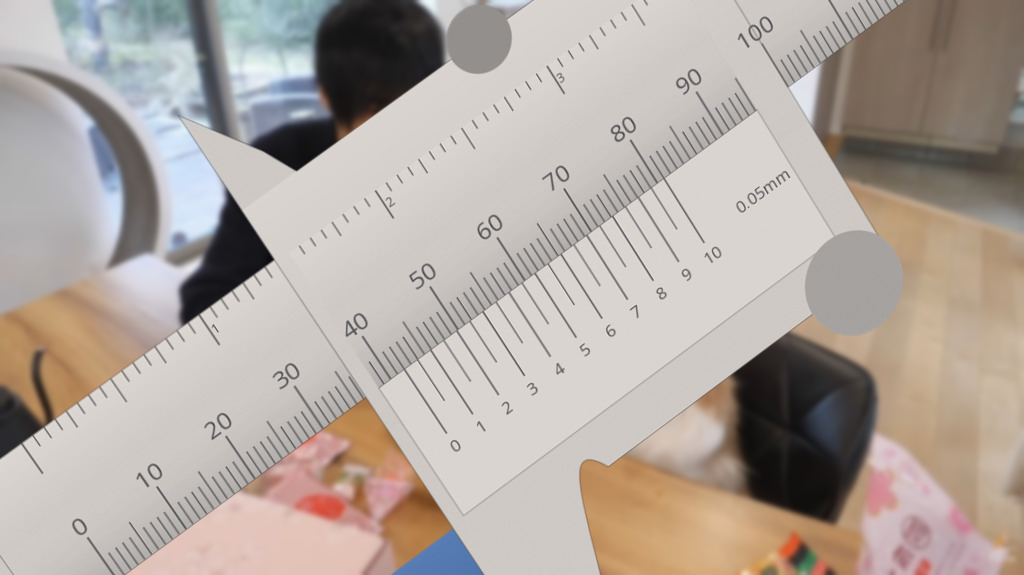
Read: 42.0 mm
